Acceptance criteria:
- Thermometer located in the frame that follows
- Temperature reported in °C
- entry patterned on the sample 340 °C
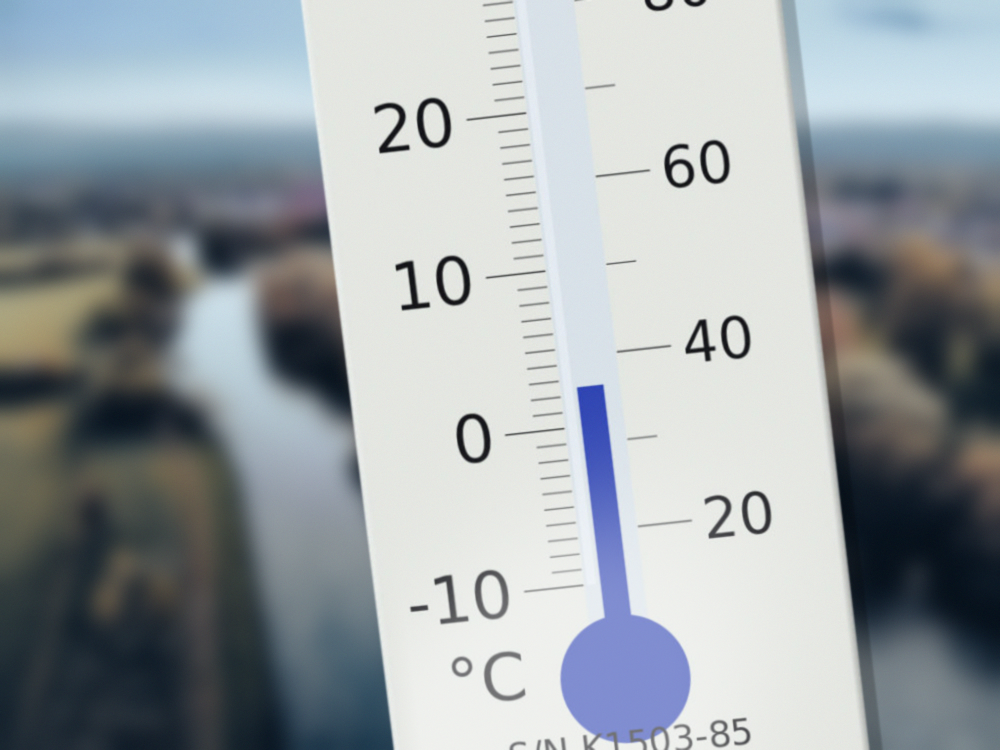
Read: 2.5 °C
